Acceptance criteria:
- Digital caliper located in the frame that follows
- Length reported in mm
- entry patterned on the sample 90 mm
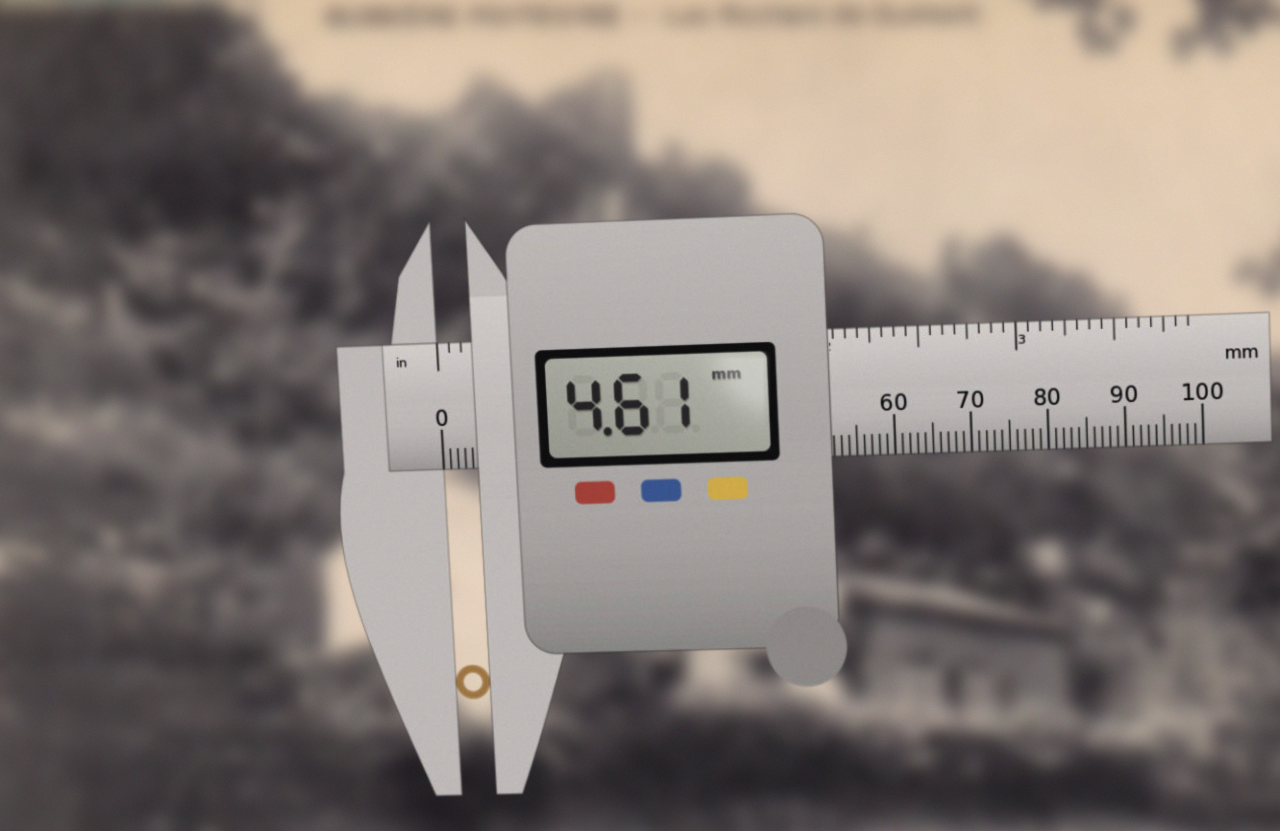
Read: 4.61 mm
